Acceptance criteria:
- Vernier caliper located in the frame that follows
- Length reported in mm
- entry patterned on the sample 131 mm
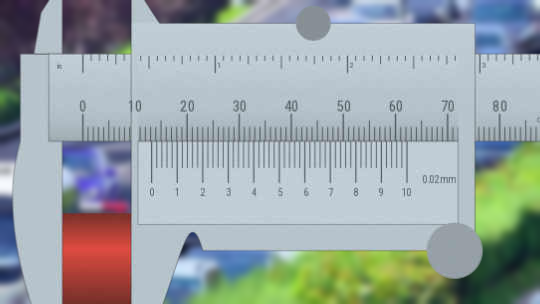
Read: 13.2 mm
